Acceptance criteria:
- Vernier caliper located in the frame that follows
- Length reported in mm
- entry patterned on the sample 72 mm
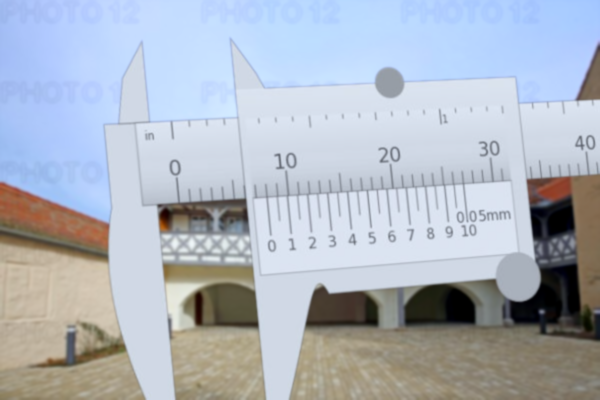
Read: 8.0 mm
